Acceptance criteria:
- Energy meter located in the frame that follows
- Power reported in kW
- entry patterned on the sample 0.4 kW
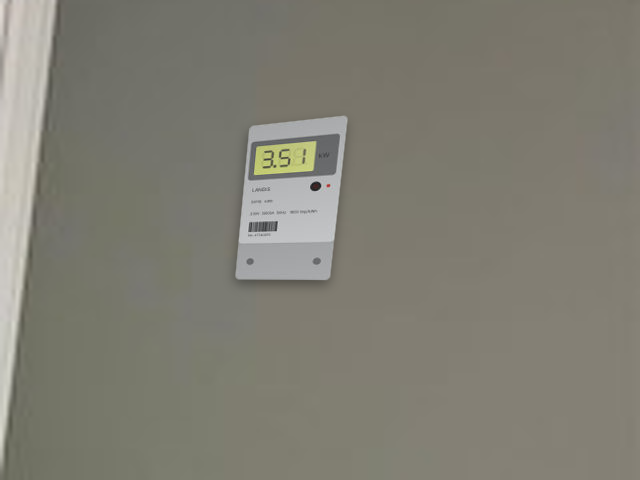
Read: 3.51 kW
